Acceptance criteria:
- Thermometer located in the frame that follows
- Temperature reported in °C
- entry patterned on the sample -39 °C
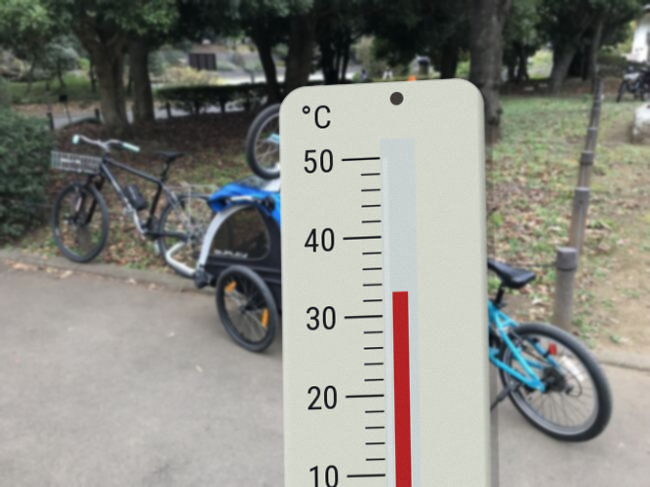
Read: 33 °C
